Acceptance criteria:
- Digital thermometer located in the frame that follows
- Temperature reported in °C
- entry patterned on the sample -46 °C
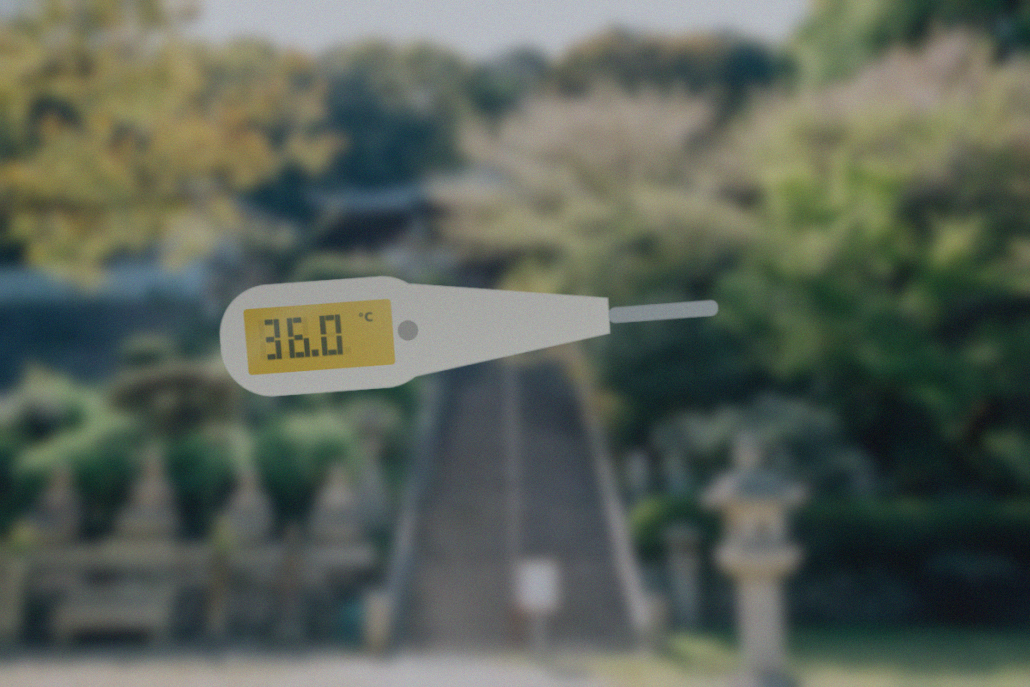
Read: 36.0 °C
